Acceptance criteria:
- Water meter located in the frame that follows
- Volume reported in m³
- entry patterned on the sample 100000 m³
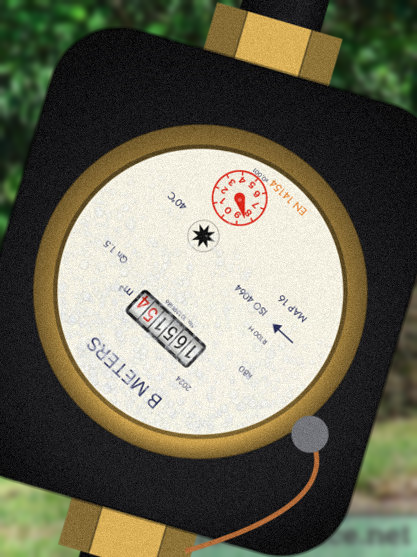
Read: 1651.538 m³
